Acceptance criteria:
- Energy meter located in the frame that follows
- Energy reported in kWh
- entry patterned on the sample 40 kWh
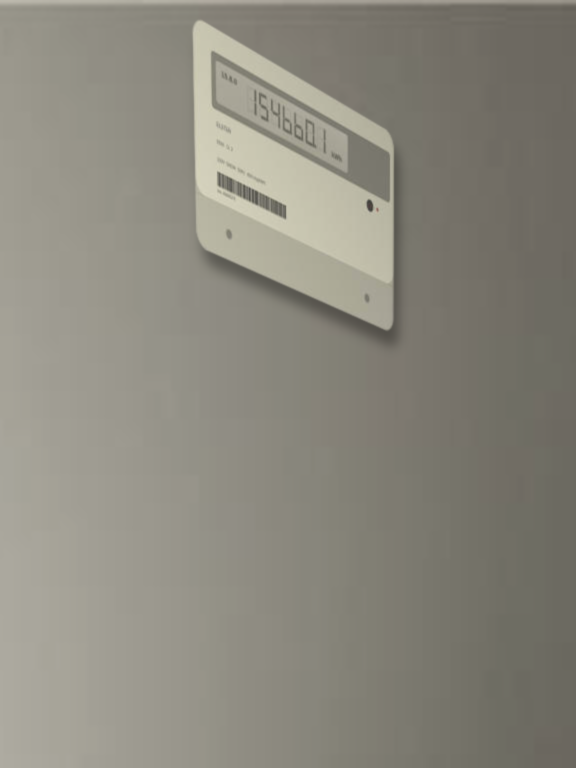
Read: 154660.1 kWh
